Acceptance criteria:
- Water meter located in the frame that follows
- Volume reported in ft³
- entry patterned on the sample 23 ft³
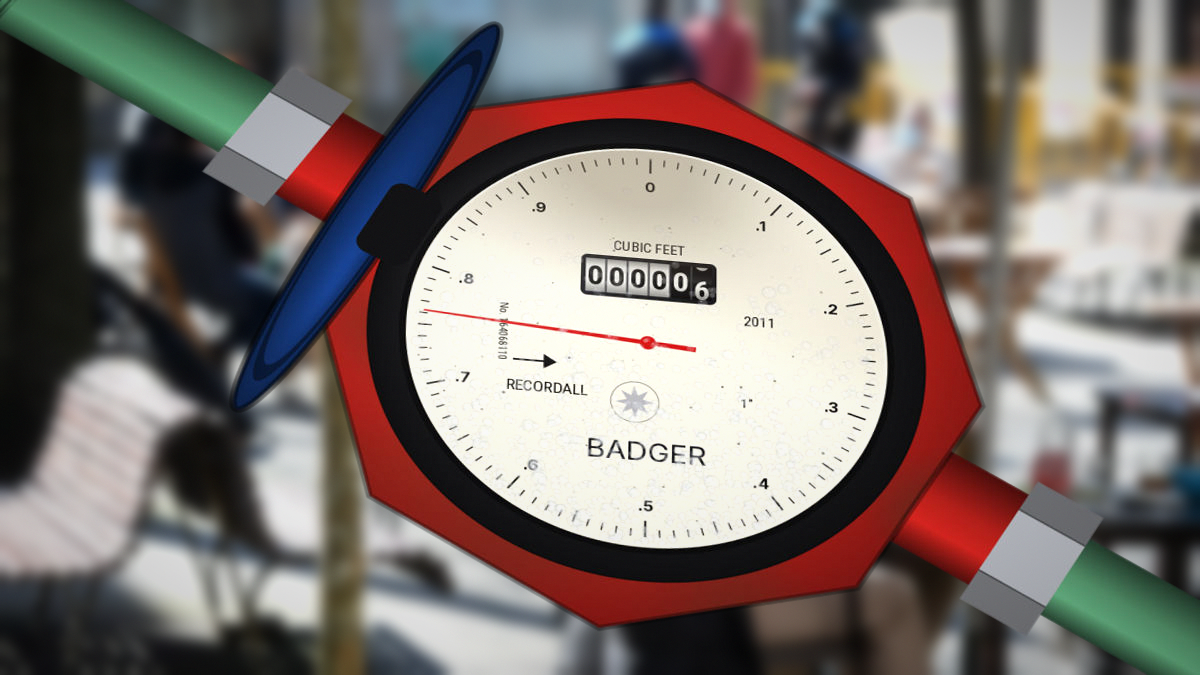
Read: 5.76 ft³
